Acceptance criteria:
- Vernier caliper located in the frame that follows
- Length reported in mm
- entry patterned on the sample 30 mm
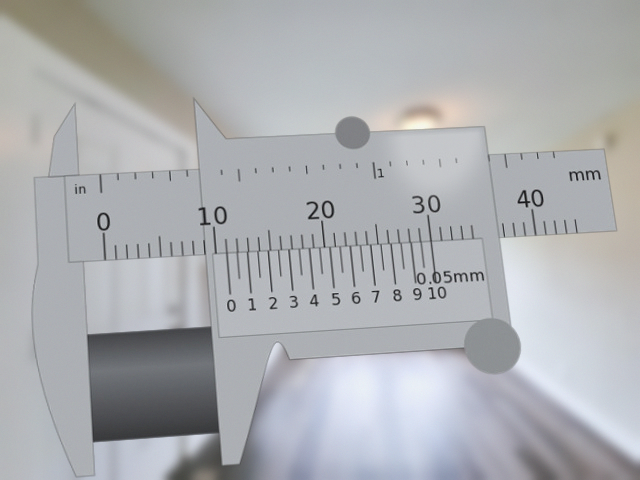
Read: 11.0 mm
